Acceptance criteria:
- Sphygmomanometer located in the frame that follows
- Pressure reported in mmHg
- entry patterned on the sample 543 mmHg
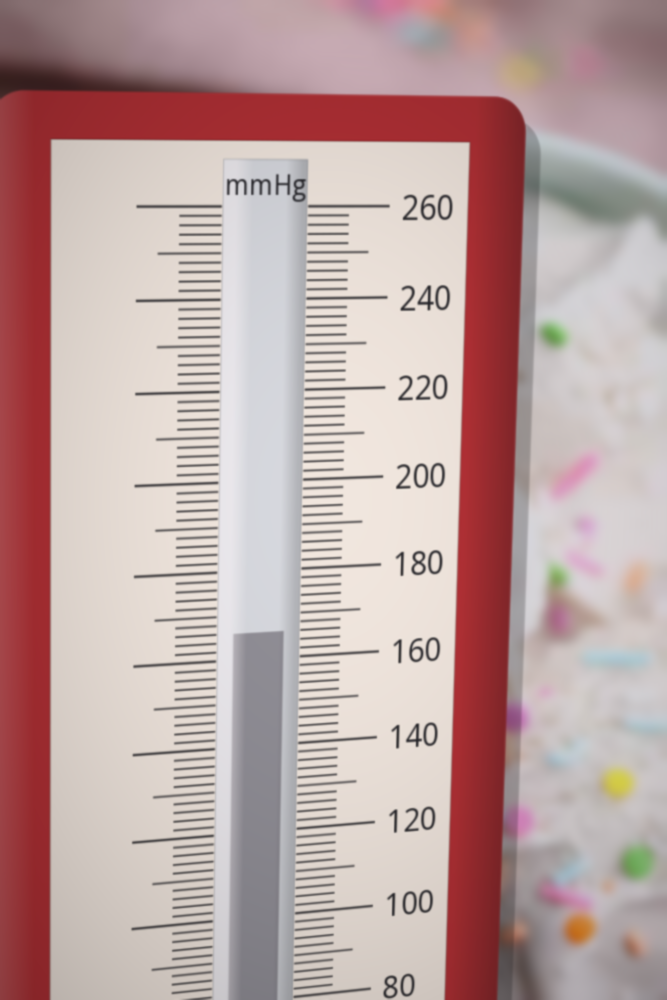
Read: 166 mmHg
